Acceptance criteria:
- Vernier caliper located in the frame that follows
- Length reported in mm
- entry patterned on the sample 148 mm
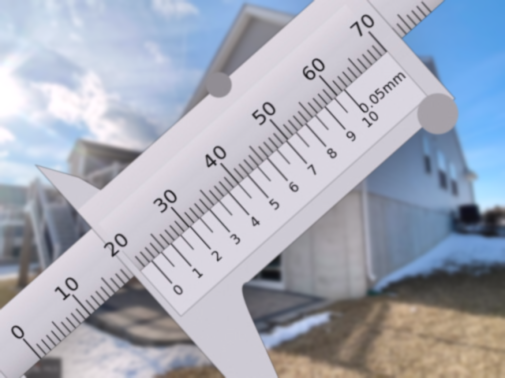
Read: 22.4 mm
